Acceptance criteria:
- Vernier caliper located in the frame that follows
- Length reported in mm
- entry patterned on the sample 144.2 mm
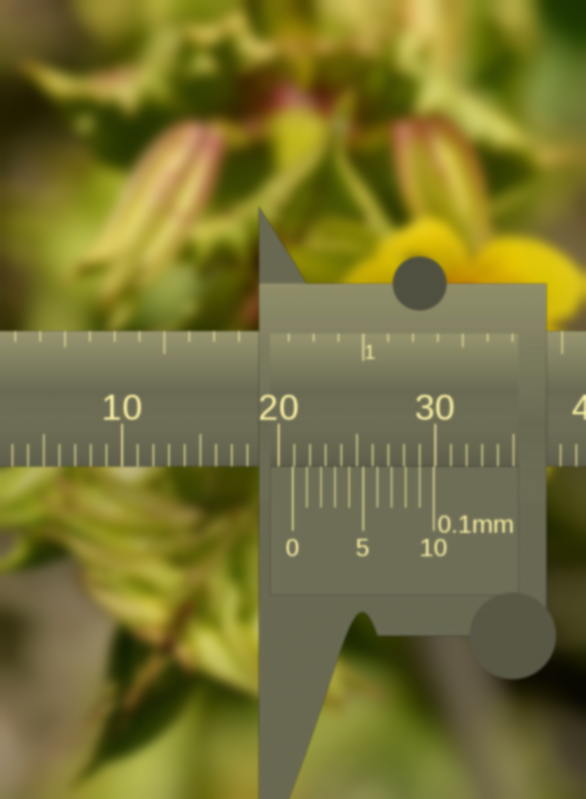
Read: 20.9 mm
